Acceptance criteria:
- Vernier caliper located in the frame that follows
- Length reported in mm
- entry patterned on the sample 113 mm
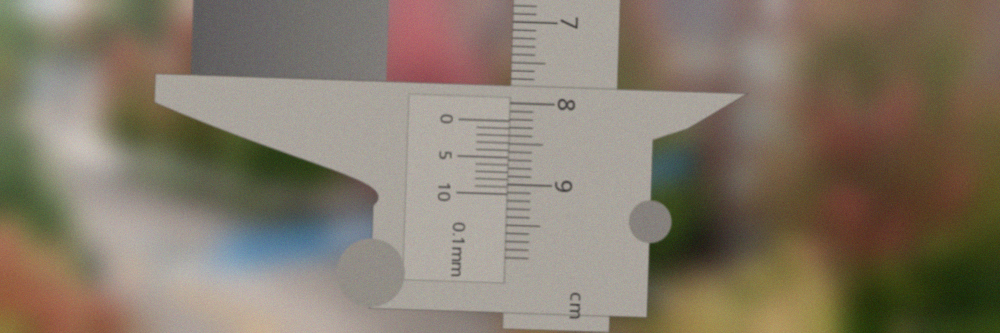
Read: 82.2 mm
